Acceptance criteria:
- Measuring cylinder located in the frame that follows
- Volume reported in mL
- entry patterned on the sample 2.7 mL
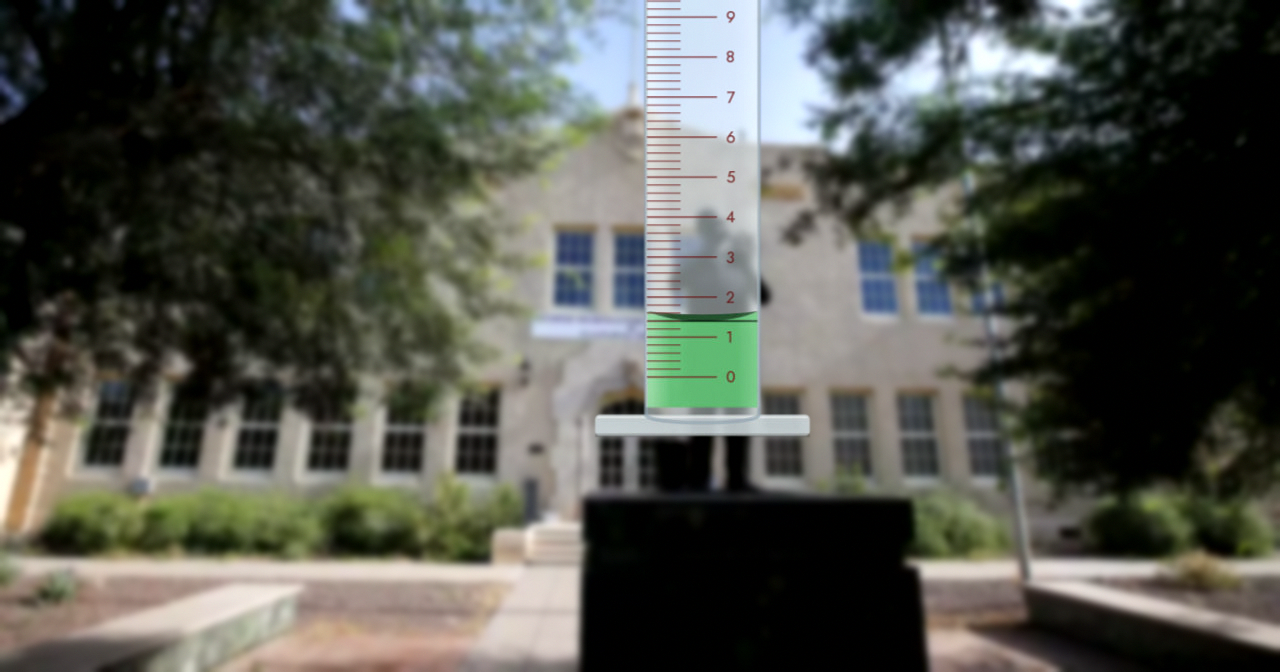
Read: 1.4 mL
